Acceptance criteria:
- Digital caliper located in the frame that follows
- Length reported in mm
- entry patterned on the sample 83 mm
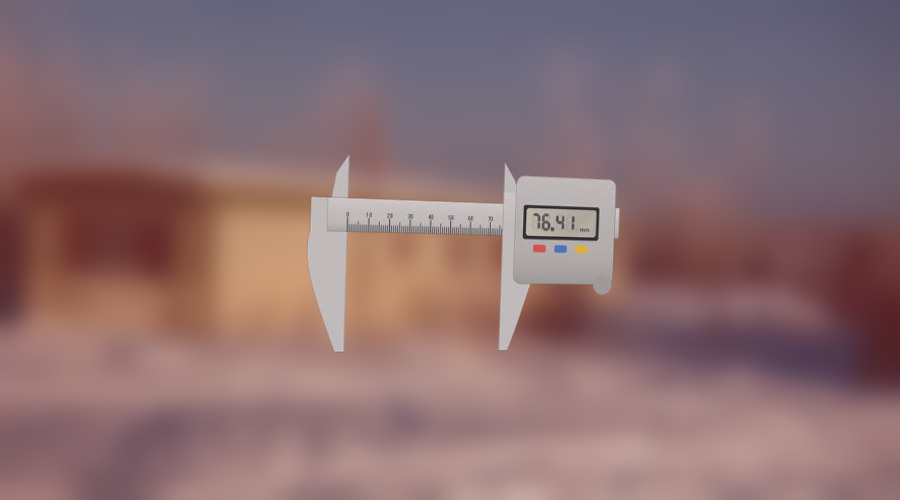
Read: 76.41 mm
